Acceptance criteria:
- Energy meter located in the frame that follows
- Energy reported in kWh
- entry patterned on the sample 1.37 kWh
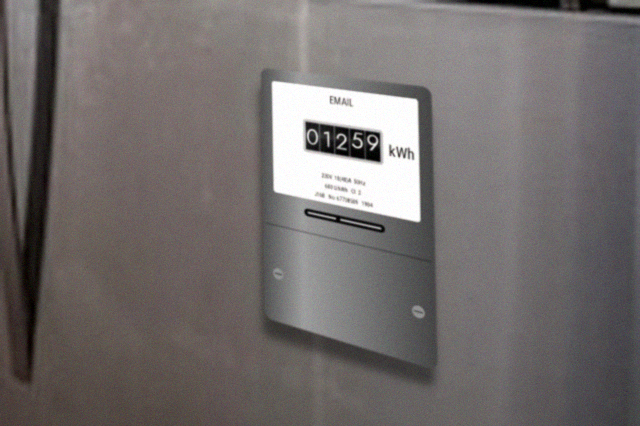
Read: 1259 kWh
